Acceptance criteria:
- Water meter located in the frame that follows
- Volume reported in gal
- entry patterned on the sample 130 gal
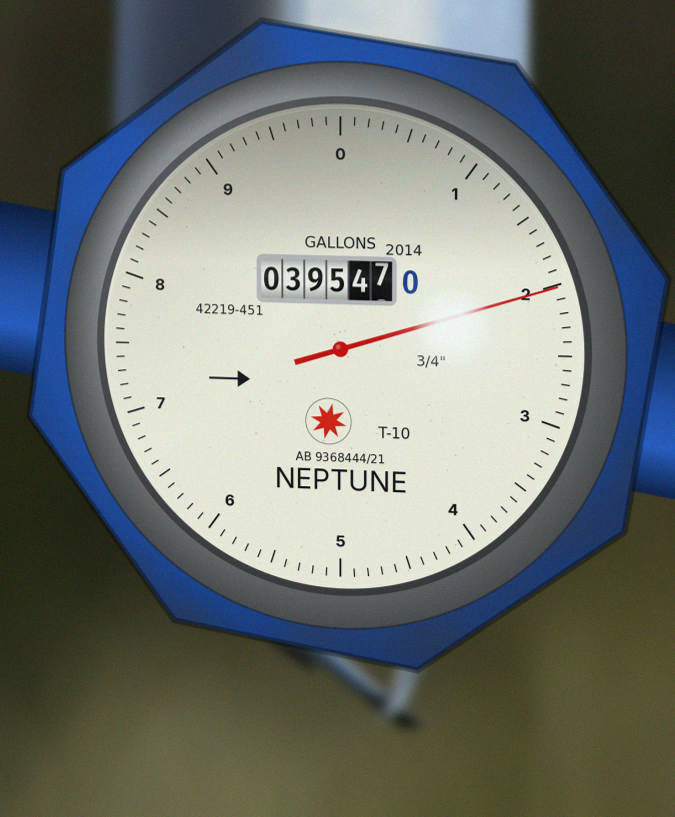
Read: 395472.0 gal
